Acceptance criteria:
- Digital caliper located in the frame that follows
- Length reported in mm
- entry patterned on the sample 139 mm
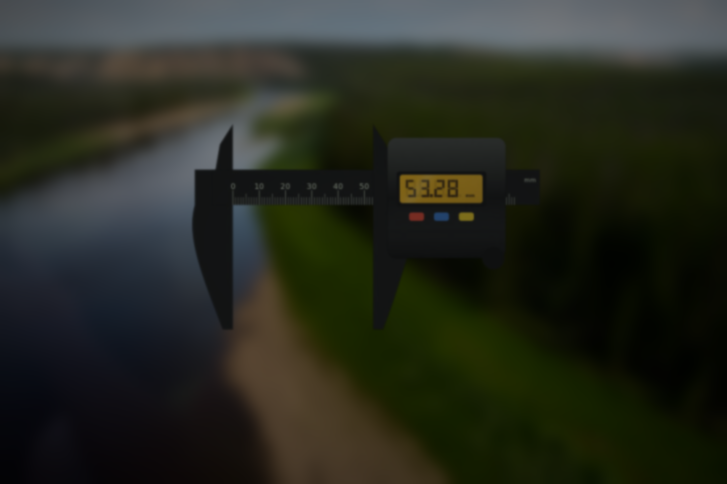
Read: 53.28 mm
